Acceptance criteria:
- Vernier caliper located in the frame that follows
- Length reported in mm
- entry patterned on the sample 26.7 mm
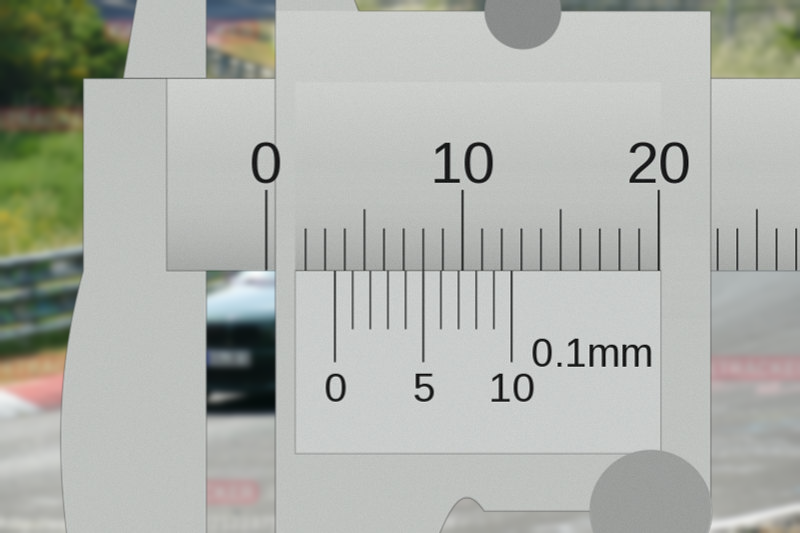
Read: 3.5 mm
